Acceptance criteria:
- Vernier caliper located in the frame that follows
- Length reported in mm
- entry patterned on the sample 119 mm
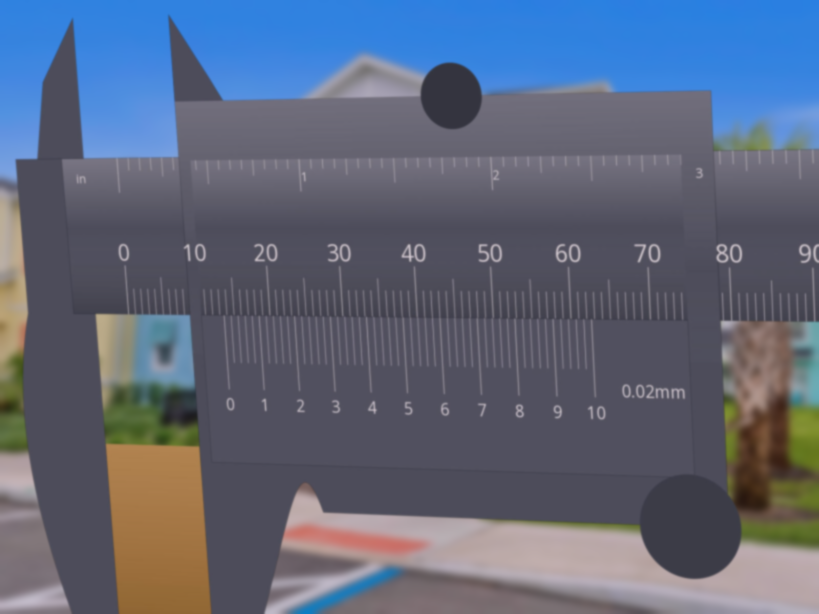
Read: 13.6 mm
